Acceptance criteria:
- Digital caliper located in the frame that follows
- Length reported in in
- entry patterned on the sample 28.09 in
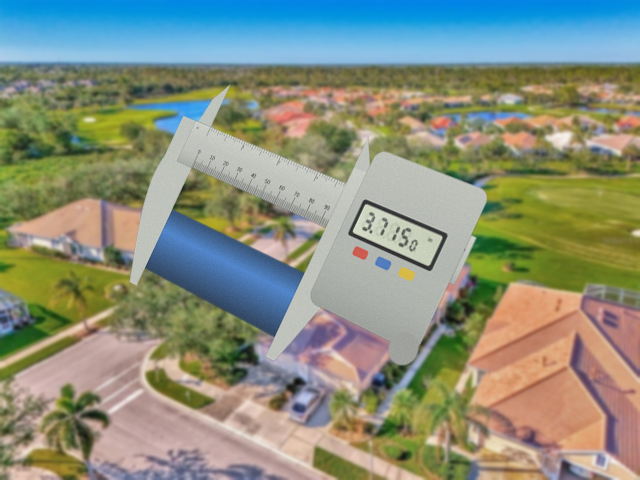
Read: 3.7150 in
